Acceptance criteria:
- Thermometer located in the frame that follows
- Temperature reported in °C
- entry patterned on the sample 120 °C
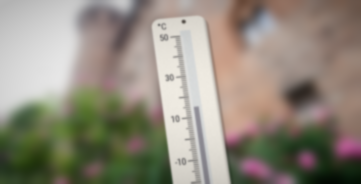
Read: 15 °C
